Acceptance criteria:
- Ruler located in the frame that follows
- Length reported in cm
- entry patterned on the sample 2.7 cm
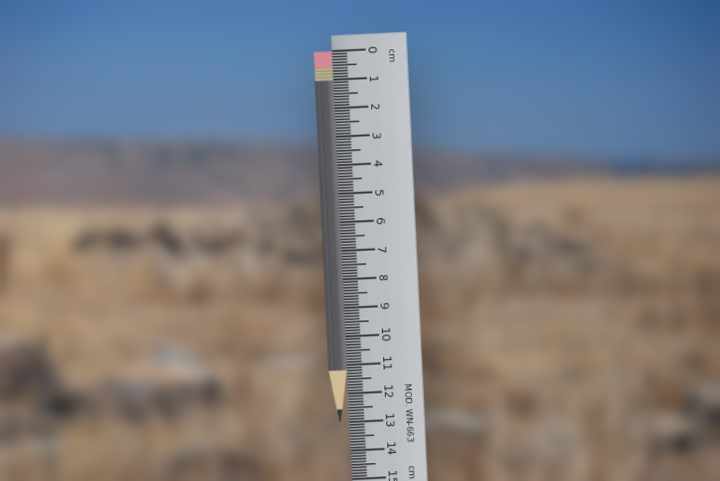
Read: 13 cm
